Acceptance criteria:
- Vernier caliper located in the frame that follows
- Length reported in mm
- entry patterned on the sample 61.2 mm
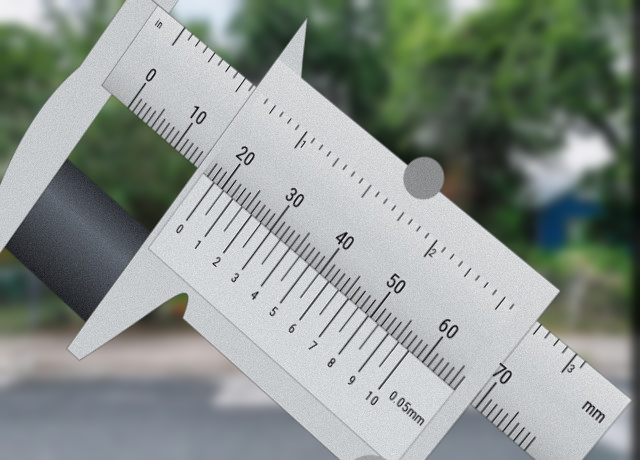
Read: 18.4 mm
